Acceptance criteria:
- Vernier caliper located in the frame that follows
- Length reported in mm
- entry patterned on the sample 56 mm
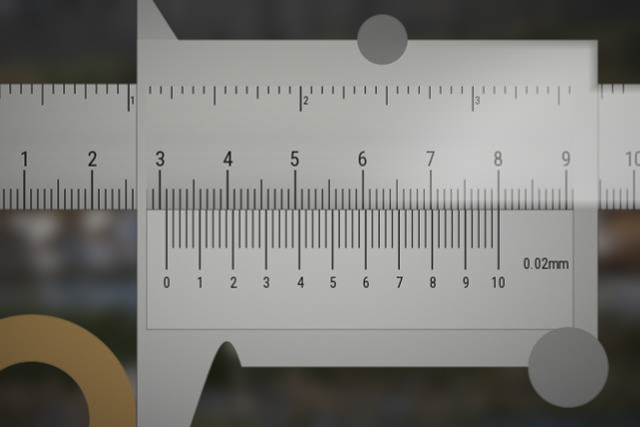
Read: 31.0 mm
